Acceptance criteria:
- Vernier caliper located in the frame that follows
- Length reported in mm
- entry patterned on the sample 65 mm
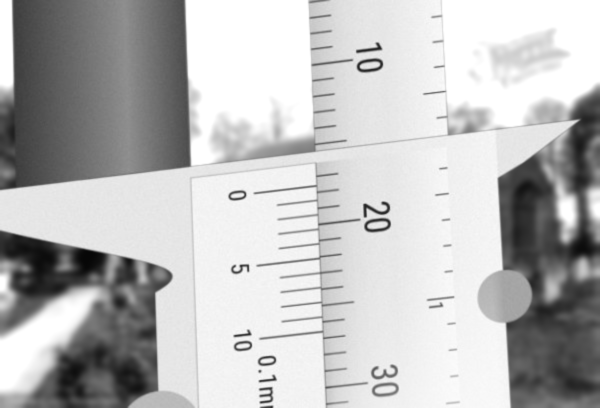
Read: 17.6 mm
